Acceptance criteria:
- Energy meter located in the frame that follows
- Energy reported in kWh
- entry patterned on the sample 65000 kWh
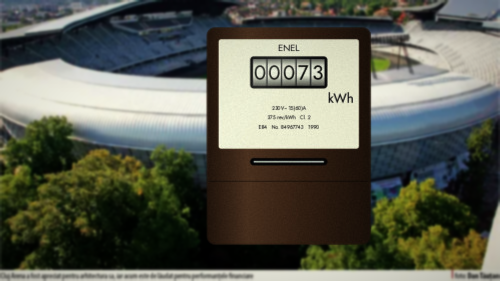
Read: 73 kWh
